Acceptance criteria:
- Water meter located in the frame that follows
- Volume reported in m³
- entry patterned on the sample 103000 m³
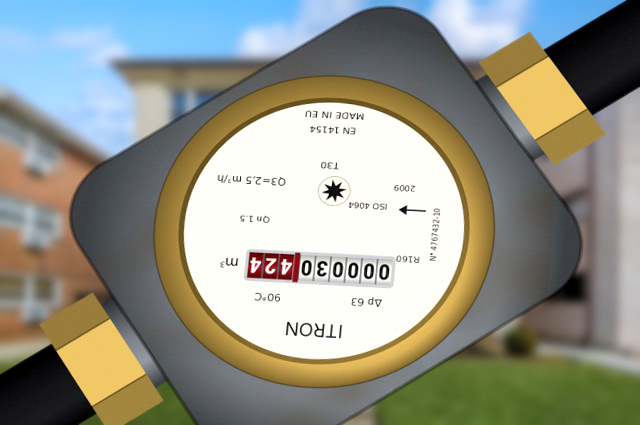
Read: 30.424 m³
